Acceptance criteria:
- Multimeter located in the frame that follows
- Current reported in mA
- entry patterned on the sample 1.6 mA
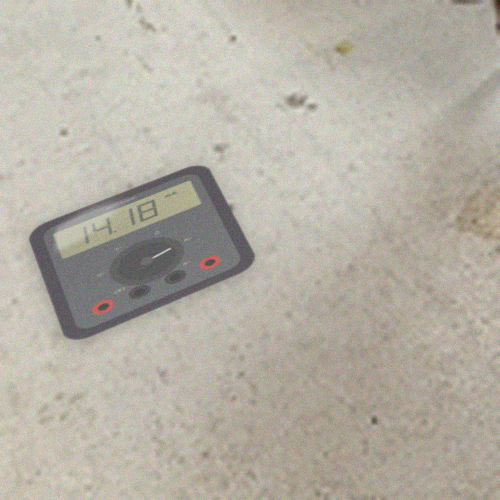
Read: 14.18 mA
